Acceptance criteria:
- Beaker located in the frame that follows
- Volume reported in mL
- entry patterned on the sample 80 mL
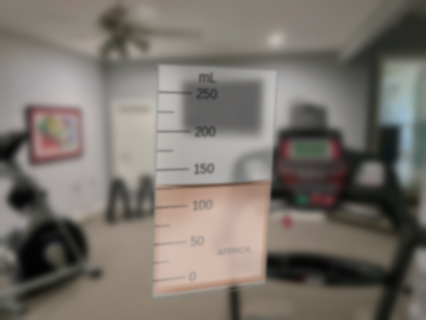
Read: 125 mL
